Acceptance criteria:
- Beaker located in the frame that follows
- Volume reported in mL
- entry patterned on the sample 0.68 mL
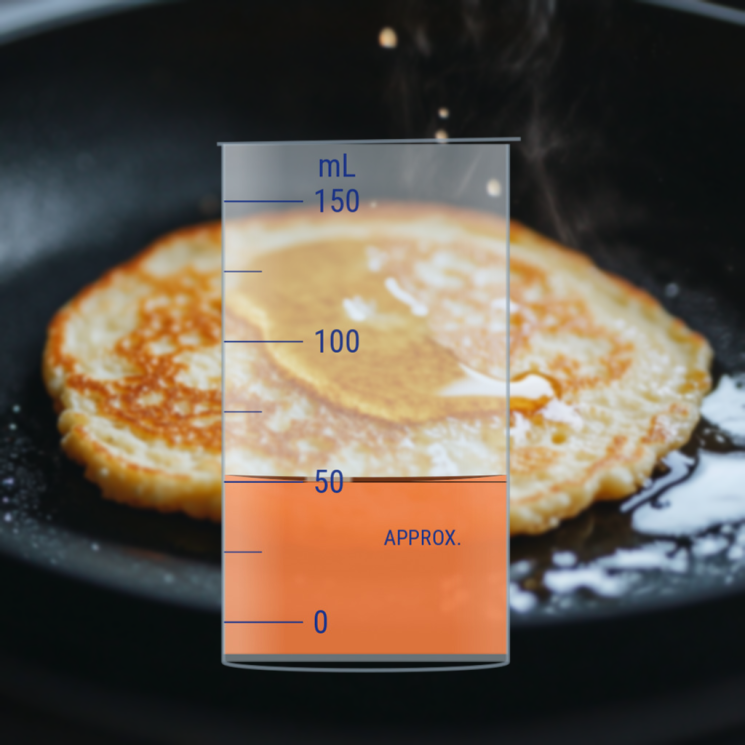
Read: 50 mL
